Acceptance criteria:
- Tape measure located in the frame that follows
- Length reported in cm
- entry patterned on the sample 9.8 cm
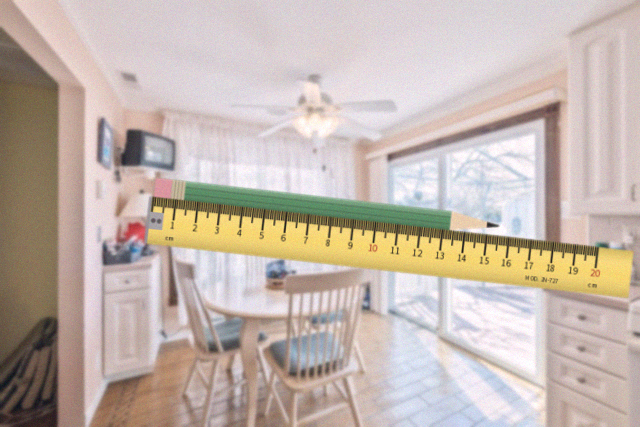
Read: 15.5 cm
